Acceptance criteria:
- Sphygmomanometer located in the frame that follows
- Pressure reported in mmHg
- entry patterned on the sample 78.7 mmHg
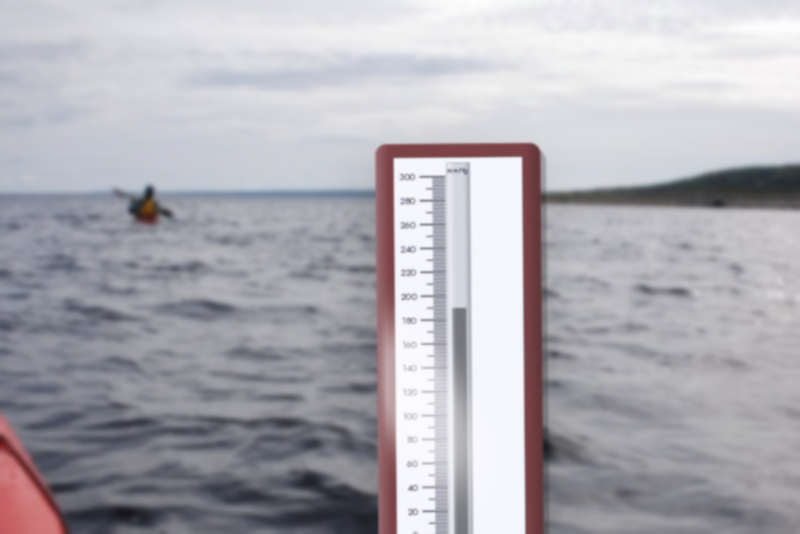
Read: 190 mmHg
